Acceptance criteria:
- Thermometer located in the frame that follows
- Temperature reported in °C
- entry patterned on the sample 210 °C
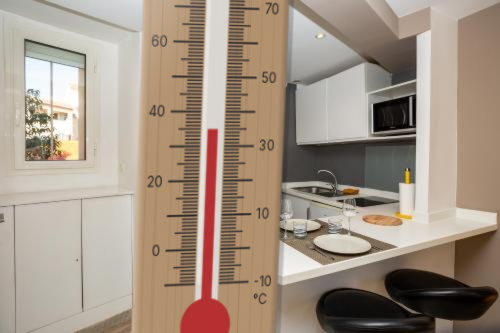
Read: 35 °C
